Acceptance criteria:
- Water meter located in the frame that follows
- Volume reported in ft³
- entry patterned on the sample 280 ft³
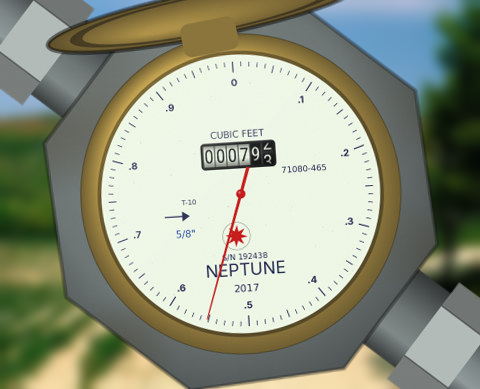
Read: 792.55 ft³
